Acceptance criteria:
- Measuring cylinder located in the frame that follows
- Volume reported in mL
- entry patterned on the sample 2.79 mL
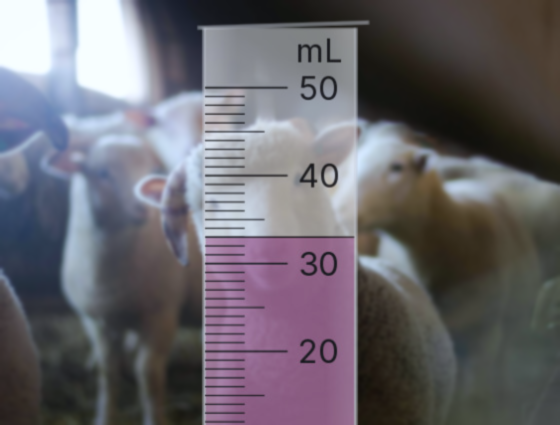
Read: 33 mL
